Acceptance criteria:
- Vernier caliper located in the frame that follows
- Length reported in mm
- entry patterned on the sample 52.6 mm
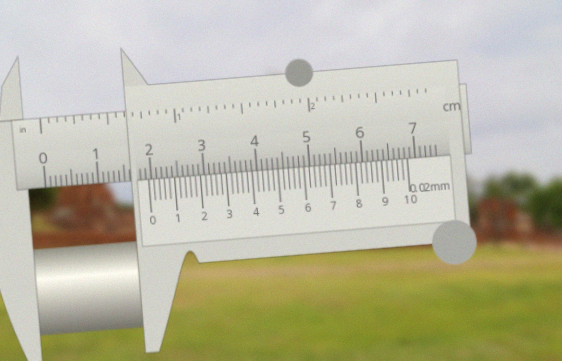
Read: 19.5 mm
